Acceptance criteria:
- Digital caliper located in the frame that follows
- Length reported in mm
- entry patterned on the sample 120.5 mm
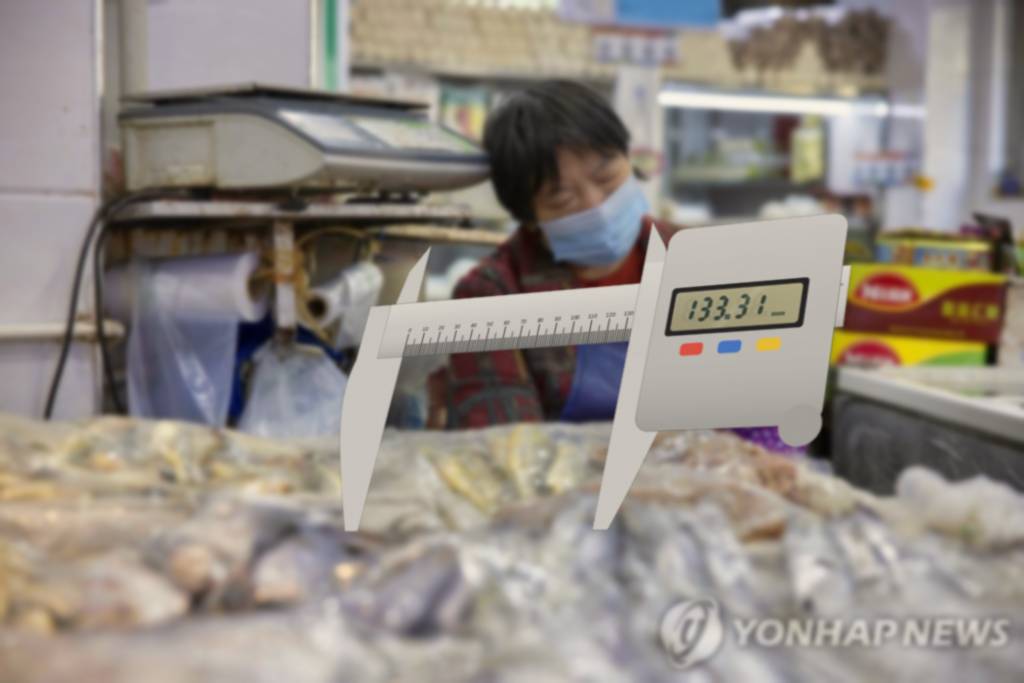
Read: 133.31 mm
